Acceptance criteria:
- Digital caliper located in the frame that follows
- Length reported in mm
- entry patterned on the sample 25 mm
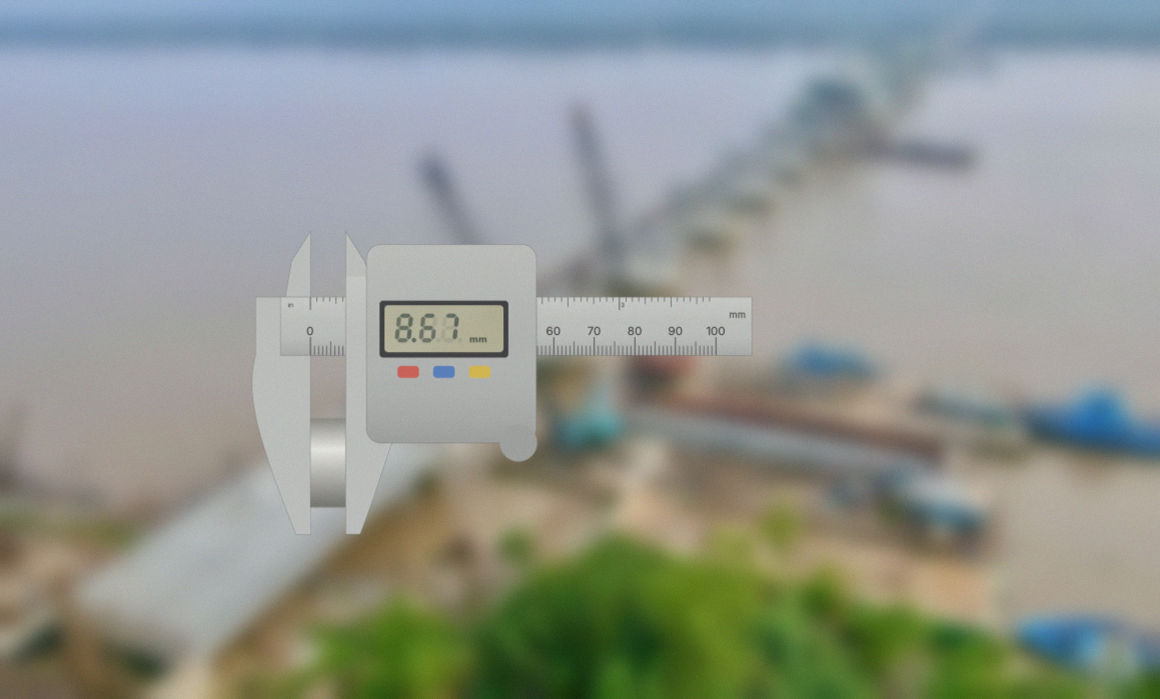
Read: 8.67 mm
